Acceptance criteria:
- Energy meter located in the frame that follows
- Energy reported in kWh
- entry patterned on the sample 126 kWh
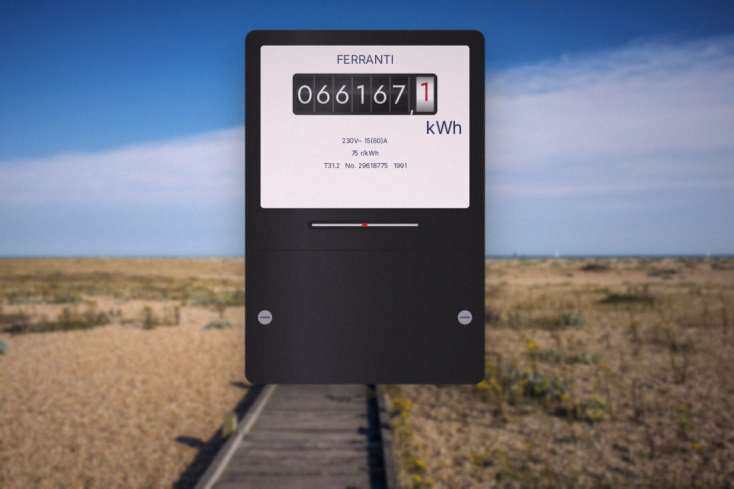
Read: 66167.1 kWh
